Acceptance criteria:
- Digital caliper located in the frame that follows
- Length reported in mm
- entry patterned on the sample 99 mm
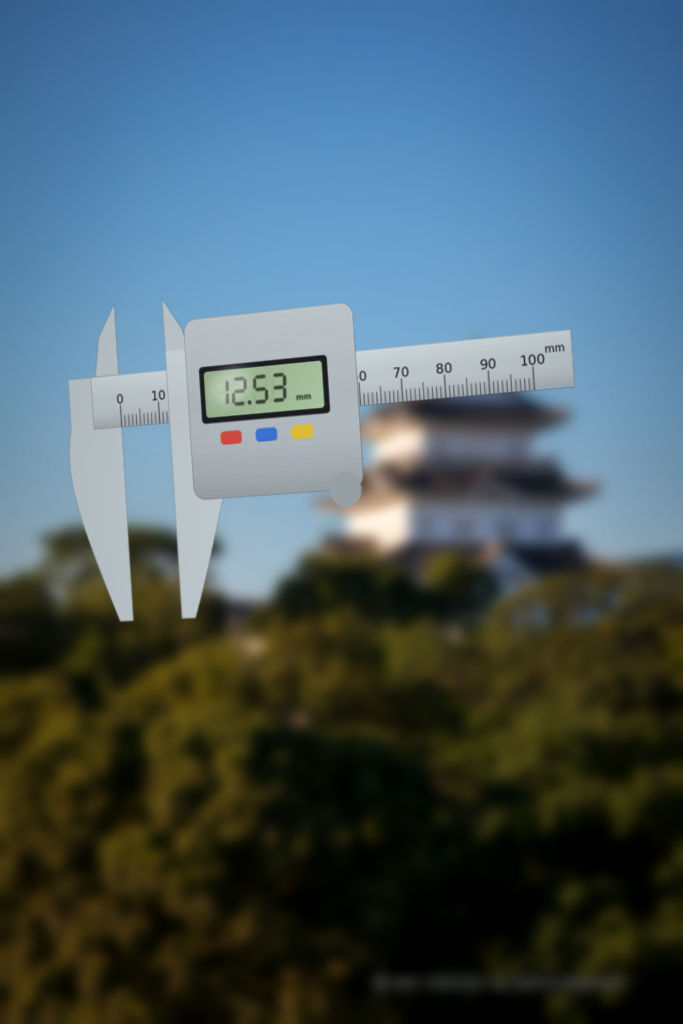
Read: 12.53 mm
